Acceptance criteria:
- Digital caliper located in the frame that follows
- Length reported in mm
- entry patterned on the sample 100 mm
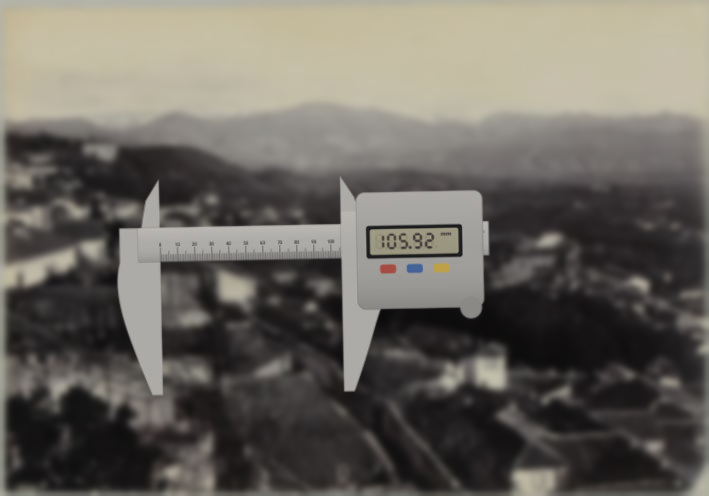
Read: 105.92 mm
